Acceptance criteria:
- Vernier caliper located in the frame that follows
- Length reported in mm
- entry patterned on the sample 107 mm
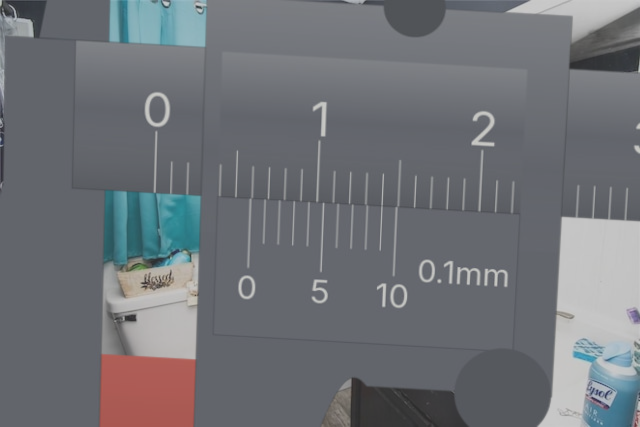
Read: 5.9 mm
